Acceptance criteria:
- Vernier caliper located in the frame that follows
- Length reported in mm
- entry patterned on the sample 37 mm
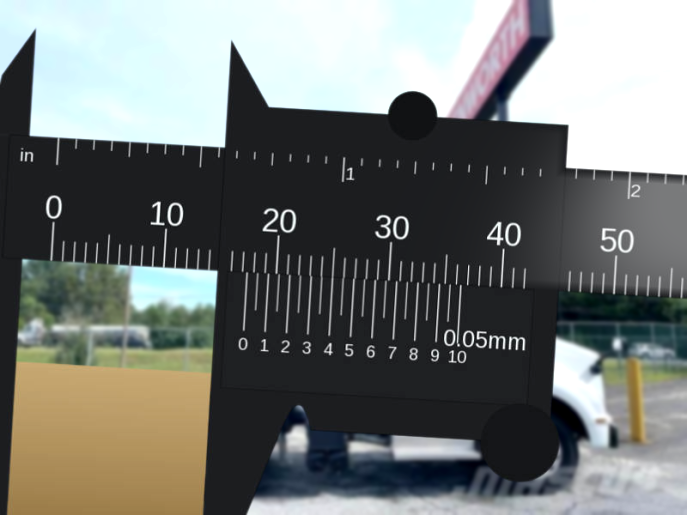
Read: 17.4 mm
